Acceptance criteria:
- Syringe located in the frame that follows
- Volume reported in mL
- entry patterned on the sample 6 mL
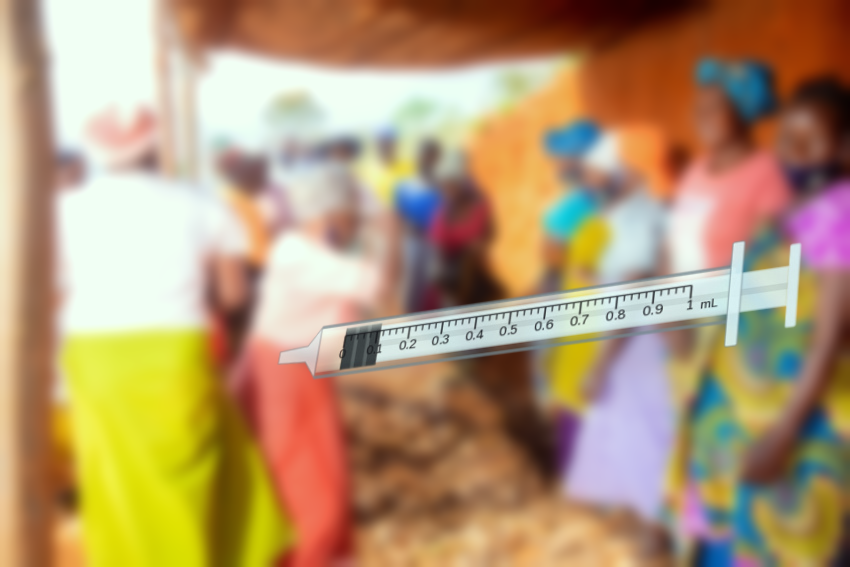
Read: 0 mL
